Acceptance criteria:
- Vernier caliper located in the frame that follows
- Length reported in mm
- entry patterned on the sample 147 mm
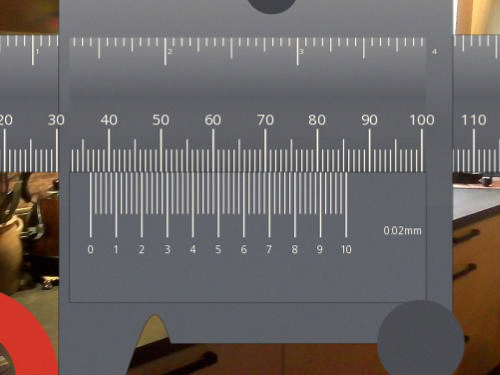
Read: 36.5 mm
